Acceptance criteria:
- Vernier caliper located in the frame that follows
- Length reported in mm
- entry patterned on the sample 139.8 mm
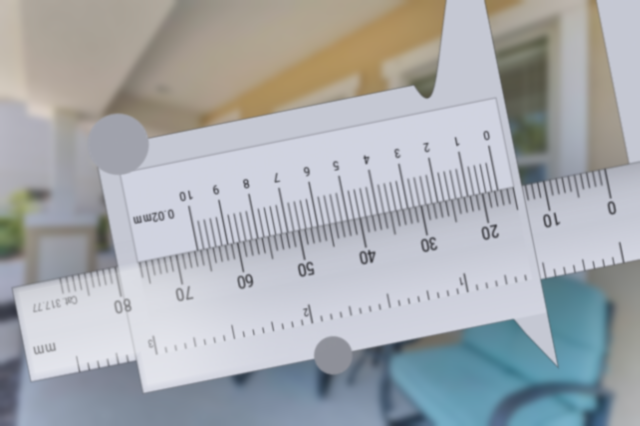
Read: 17.5 mm
